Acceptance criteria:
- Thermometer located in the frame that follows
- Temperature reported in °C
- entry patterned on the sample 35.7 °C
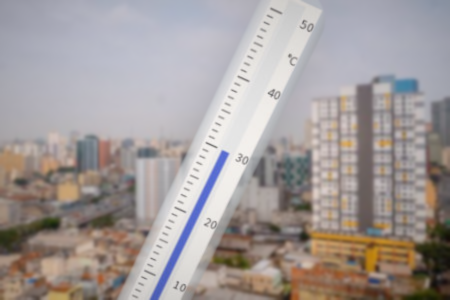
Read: 30 °C
